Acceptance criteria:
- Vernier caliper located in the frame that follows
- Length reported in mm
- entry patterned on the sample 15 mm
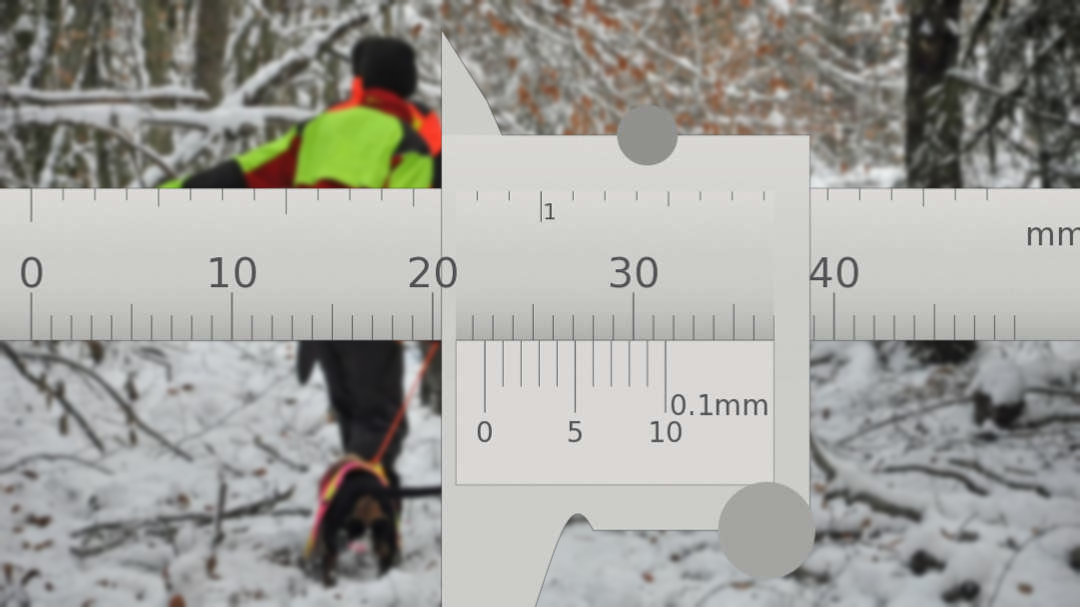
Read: 22.6 mm
